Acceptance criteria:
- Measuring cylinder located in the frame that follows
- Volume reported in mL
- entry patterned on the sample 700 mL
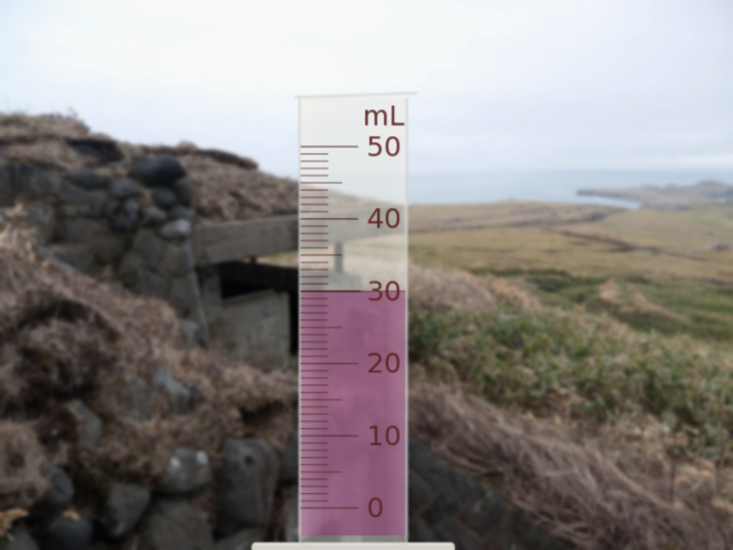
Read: 30 mL
